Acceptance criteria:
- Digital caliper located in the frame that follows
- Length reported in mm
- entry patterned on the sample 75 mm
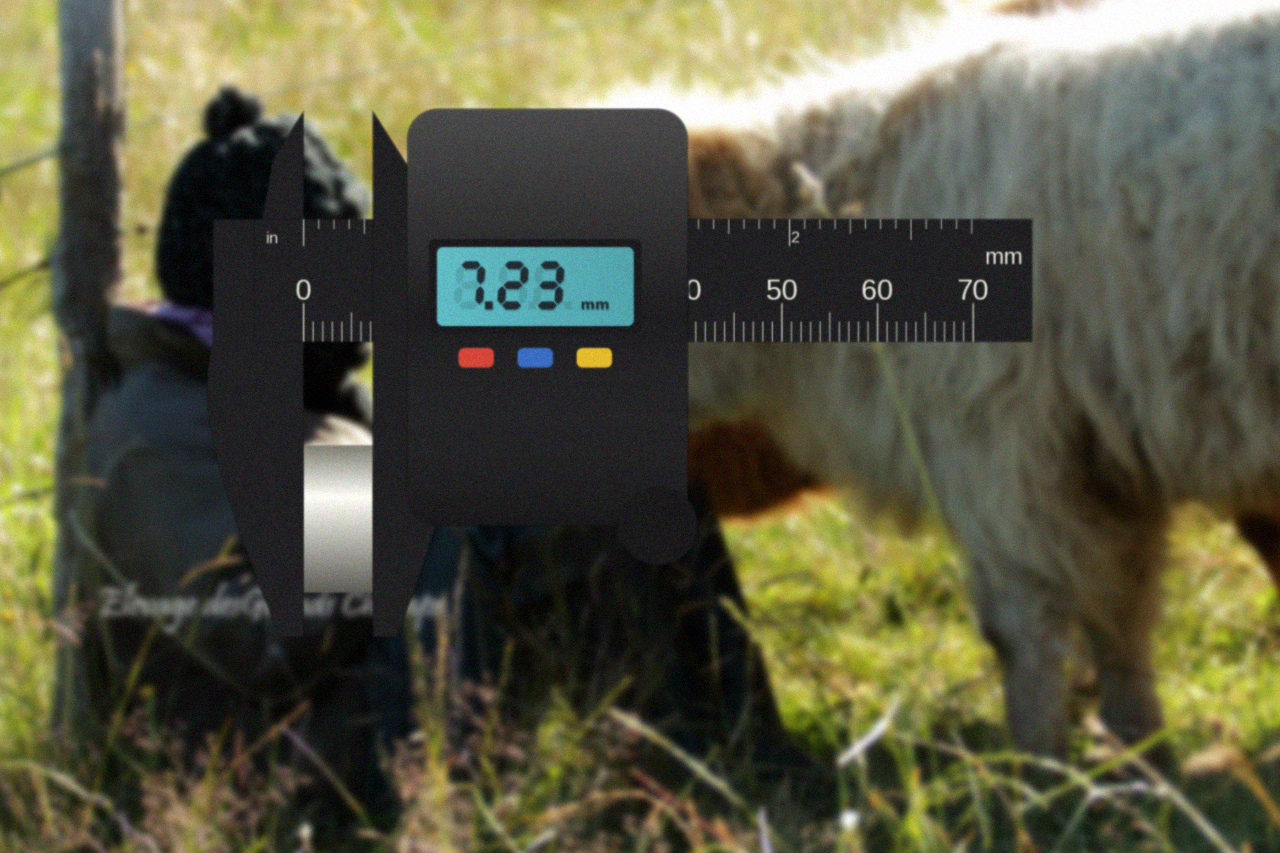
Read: 7.23 mm
